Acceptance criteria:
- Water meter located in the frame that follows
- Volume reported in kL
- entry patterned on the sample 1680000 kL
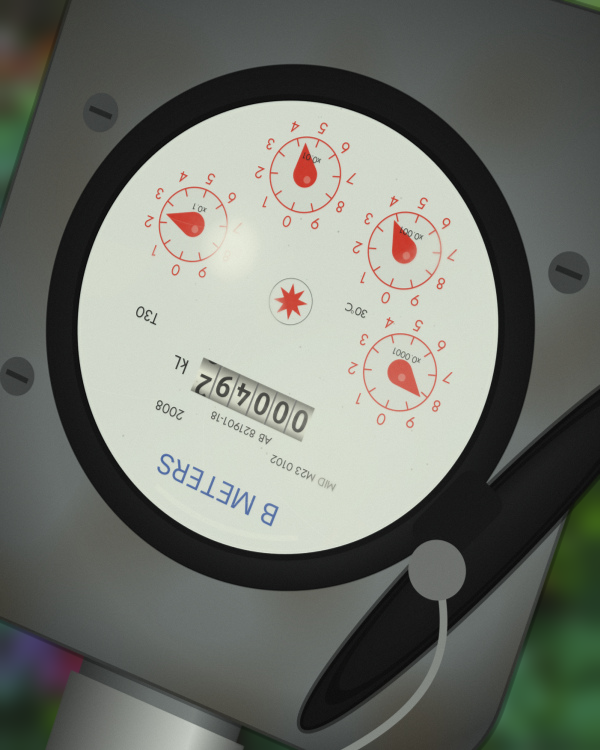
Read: 492.2438 kL
